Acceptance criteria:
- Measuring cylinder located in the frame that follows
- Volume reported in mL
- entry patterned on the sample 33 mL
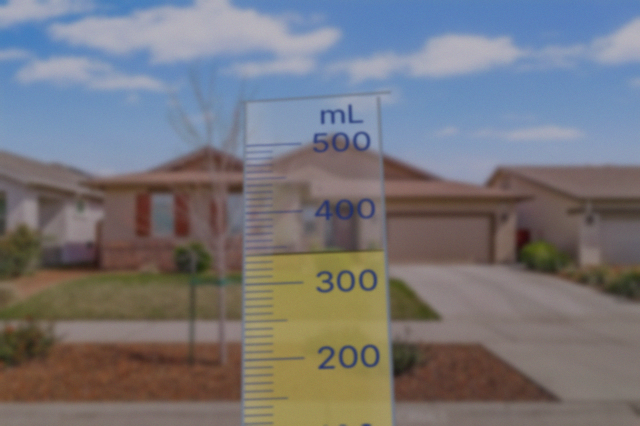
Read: 340 mL
